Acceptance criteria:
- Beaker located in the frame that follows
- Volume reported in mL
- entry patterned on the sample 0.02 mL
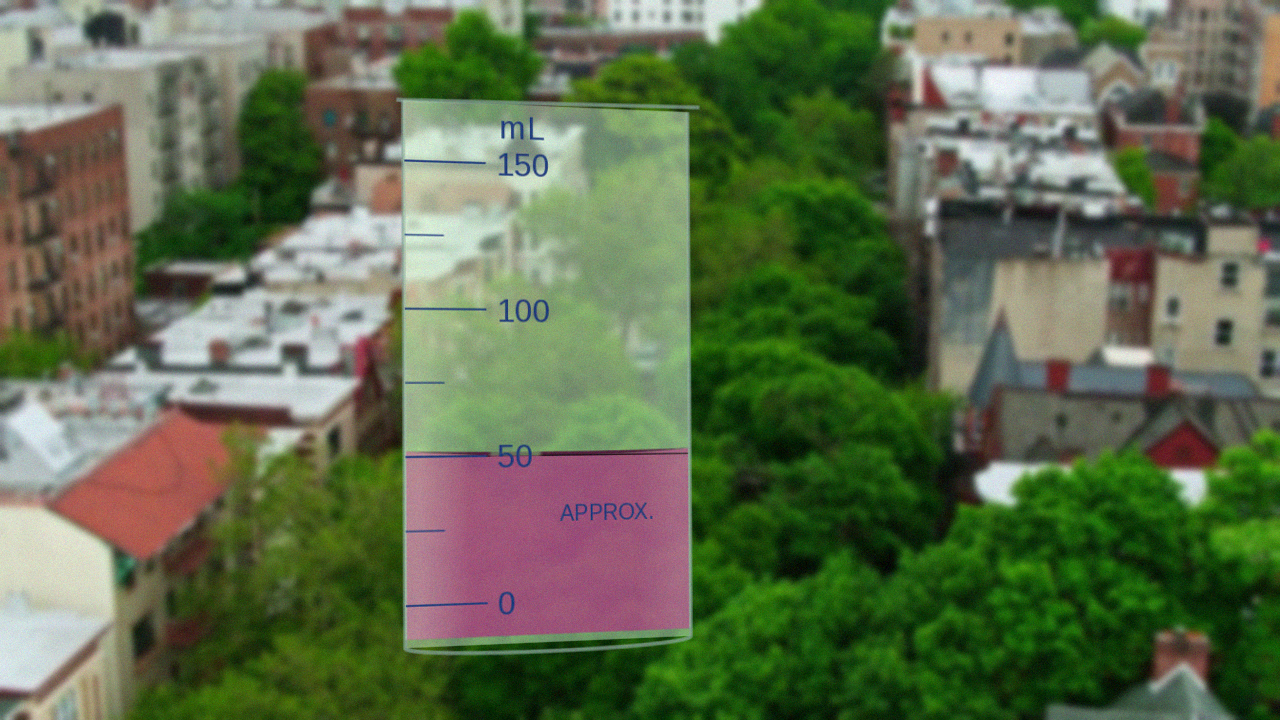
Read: 50 mL
